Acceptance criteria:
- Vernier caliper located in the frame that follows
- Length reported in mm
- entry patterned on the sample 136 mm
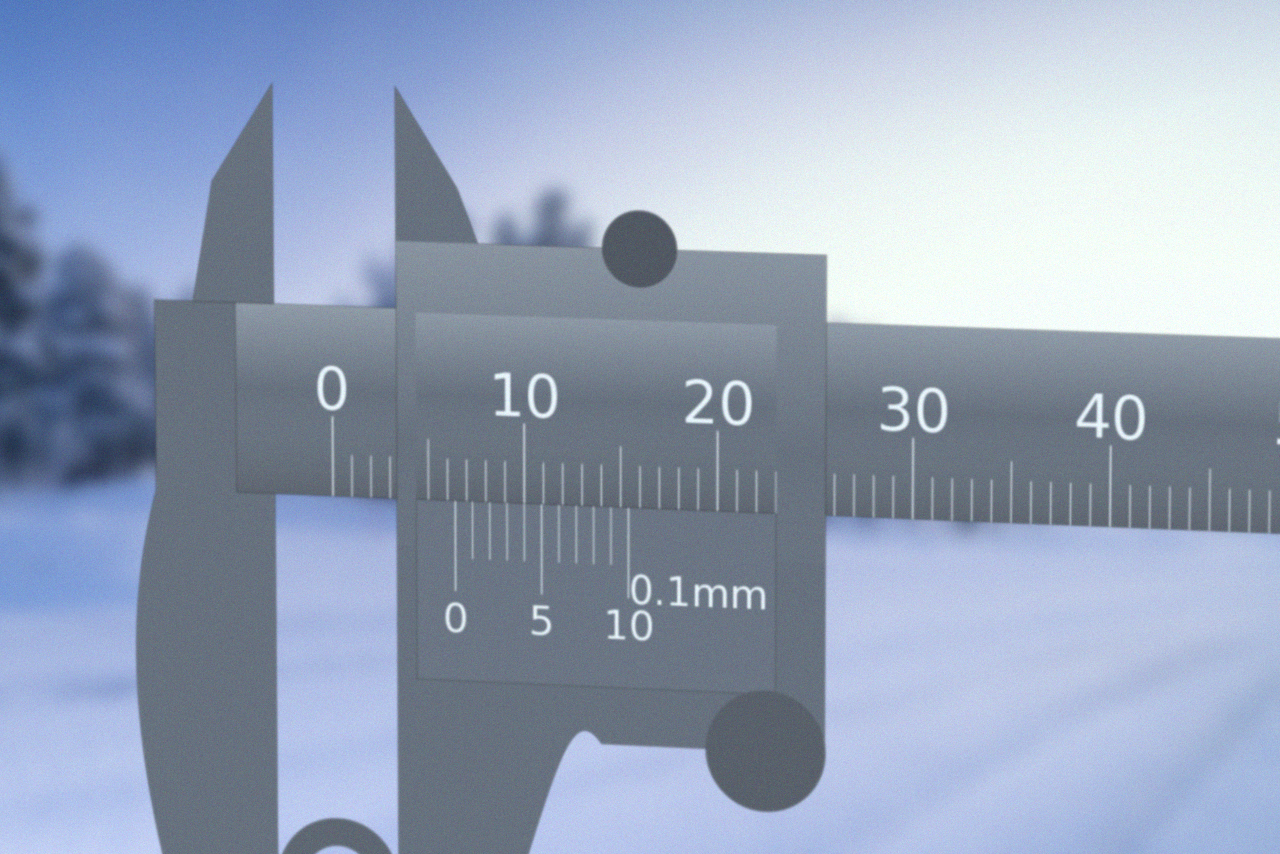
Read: 6.4 mm
